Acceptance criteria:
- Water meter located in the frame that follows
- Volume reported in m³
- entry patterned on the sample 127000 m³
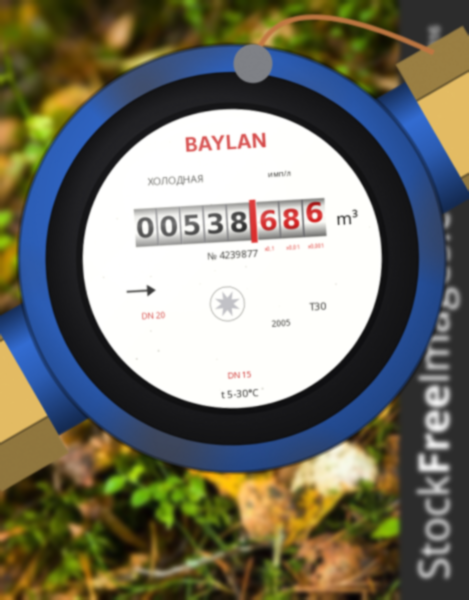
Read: 538.686 m³
